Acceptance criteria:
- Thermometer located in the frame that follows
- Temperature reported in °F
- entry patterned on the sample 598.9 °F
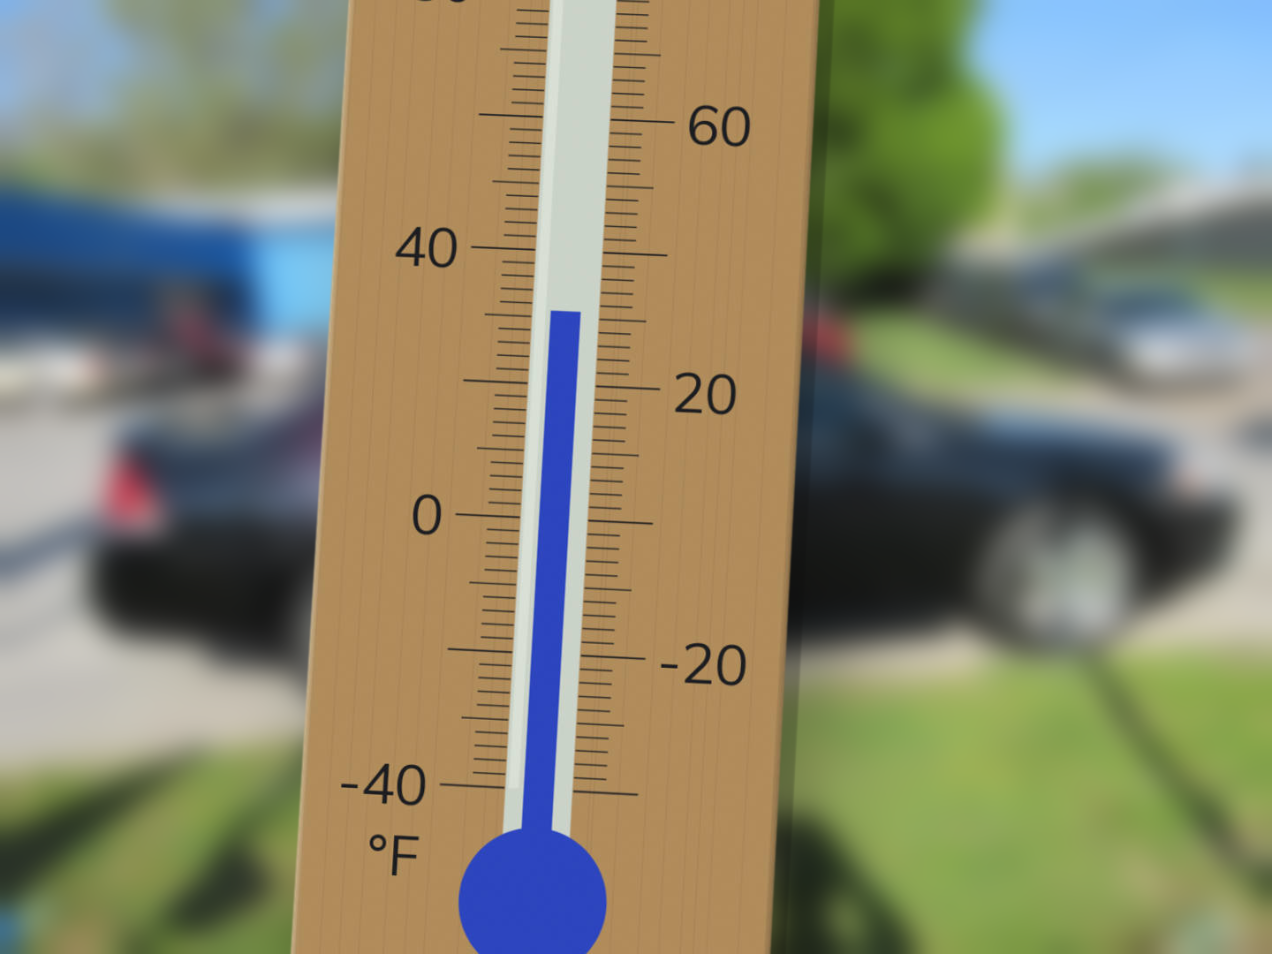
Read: 31 °F
